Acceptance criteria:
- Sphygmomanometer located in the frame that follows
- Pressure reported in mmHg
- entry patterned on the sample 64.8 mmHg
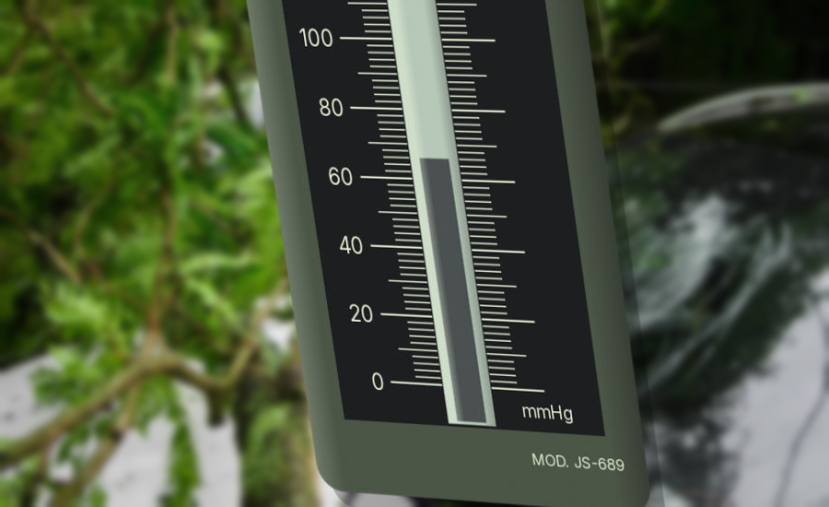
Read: 66 mmHg
